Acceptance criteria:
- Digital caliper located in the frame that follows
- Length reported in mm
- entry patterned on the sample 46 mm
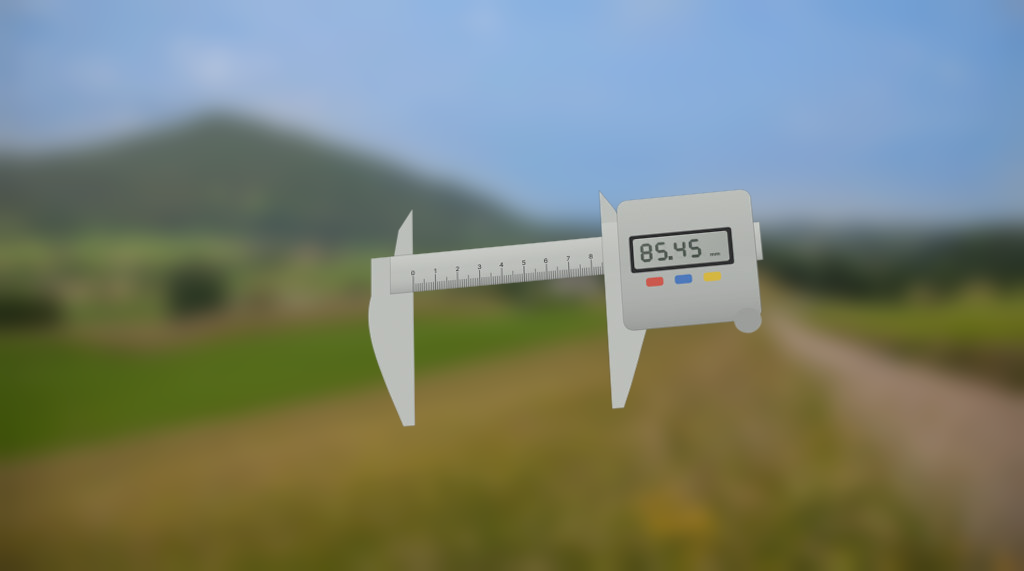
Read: 85.45 mm
